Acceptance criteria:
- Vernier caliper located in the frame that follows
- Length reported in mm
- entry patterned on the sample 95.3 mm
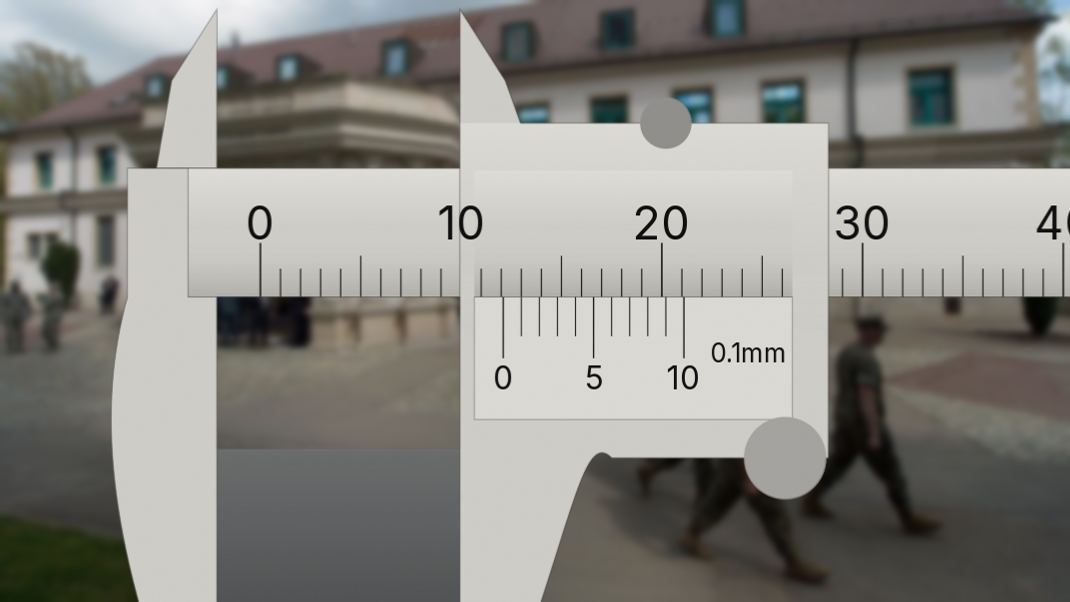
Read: 12.1 mm
